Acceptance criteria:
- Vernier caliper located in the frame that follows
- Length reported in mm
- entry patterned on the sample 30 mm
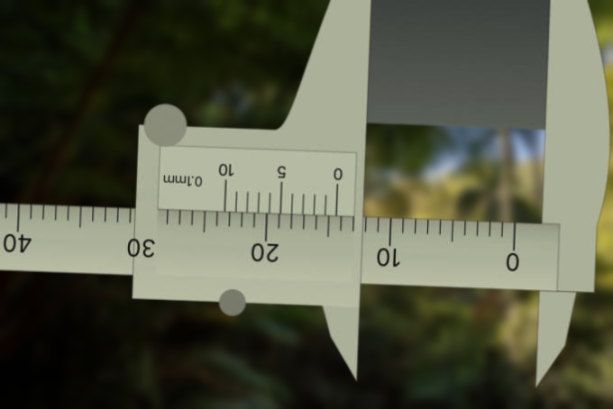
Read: 14.4 mm
